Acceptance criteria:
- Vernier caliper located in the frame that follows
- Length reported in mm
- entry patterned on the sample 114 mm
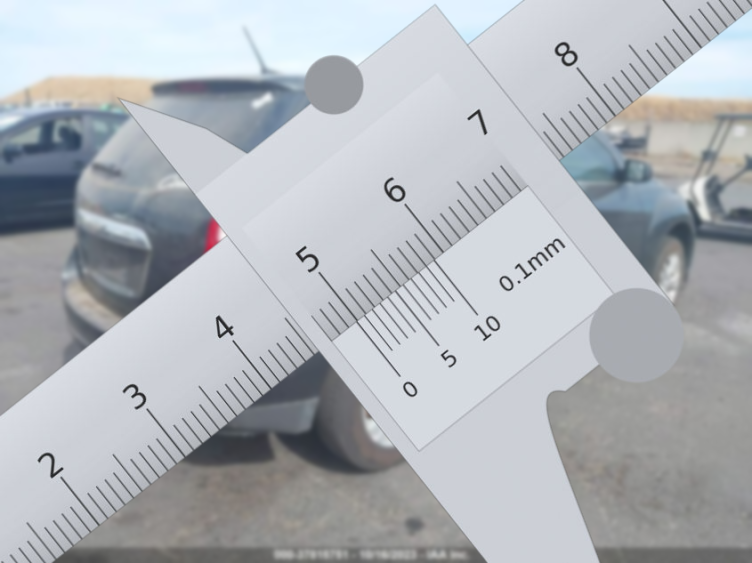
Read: 49.9 mm
